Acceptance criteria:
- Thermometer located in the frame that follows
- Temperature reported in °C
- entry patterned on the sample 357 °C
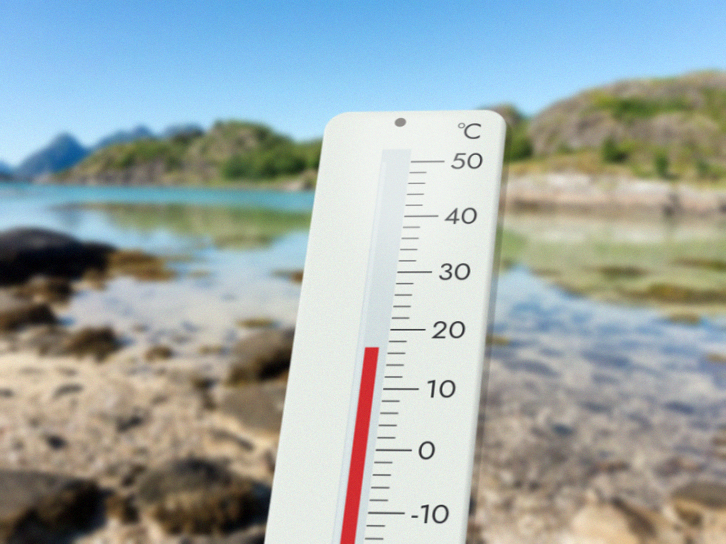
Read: 17 °C
